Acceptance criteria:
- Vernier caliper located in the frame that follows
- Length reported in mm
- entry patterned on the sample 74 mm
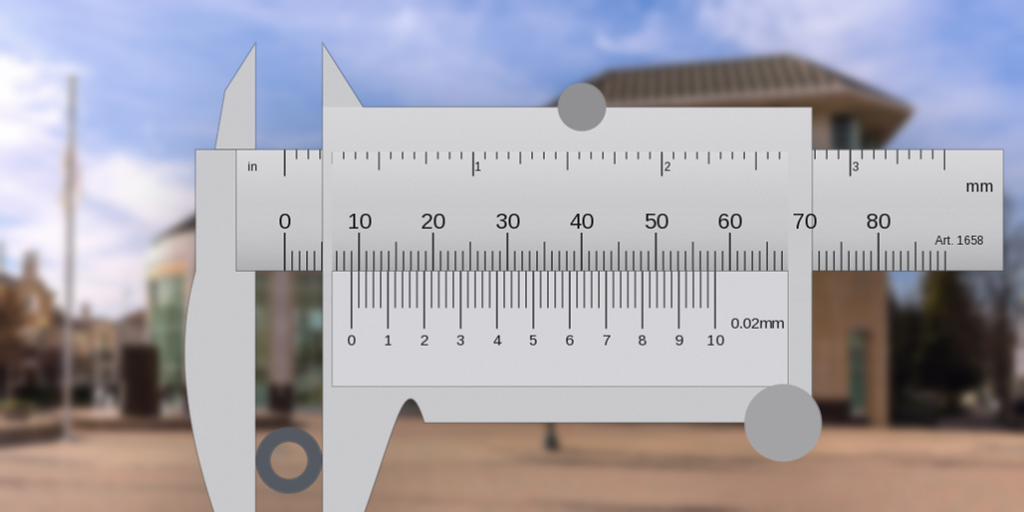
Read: 9.0 mm
